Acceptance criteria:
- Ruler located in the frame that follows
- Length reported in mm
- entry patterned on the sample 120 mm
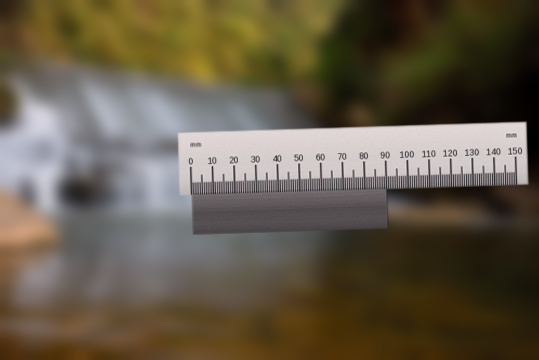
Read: 90 mm
